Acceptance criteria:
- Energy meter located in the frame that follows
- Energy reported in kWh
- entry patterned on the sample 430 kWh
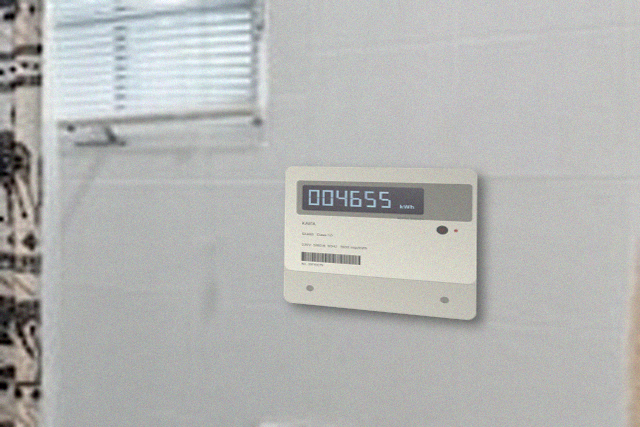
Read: 4655 kWh
